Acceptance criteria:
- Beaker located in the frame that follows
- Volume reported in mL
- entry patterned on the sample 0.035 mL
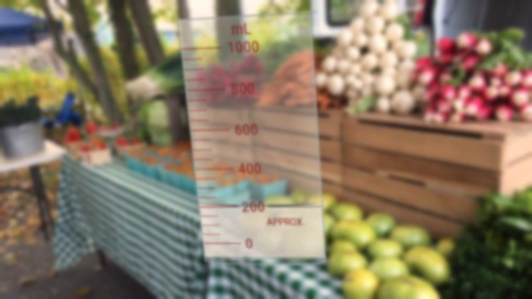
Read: 200 mL
